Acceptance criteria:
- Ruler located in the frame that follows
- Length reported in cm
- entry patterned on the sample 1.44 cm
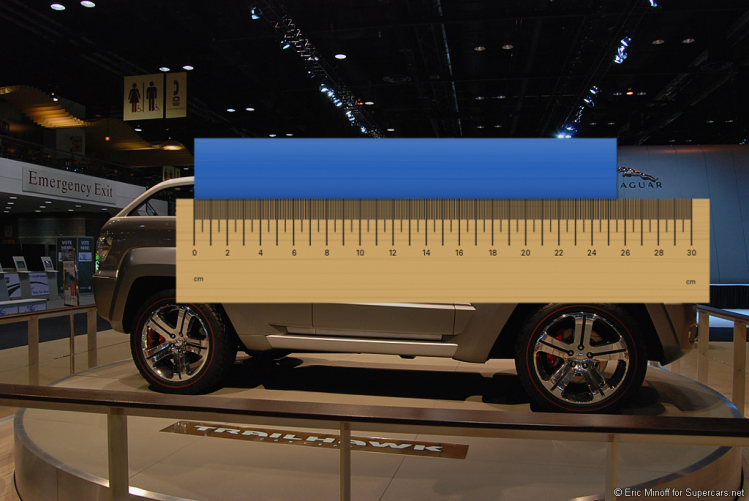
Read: 25.5 cm
